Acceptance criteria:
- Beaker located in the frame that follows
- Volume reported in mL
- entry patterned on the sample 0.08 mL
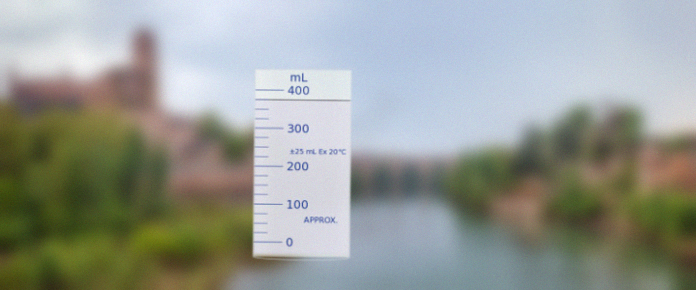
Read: 375 mL
